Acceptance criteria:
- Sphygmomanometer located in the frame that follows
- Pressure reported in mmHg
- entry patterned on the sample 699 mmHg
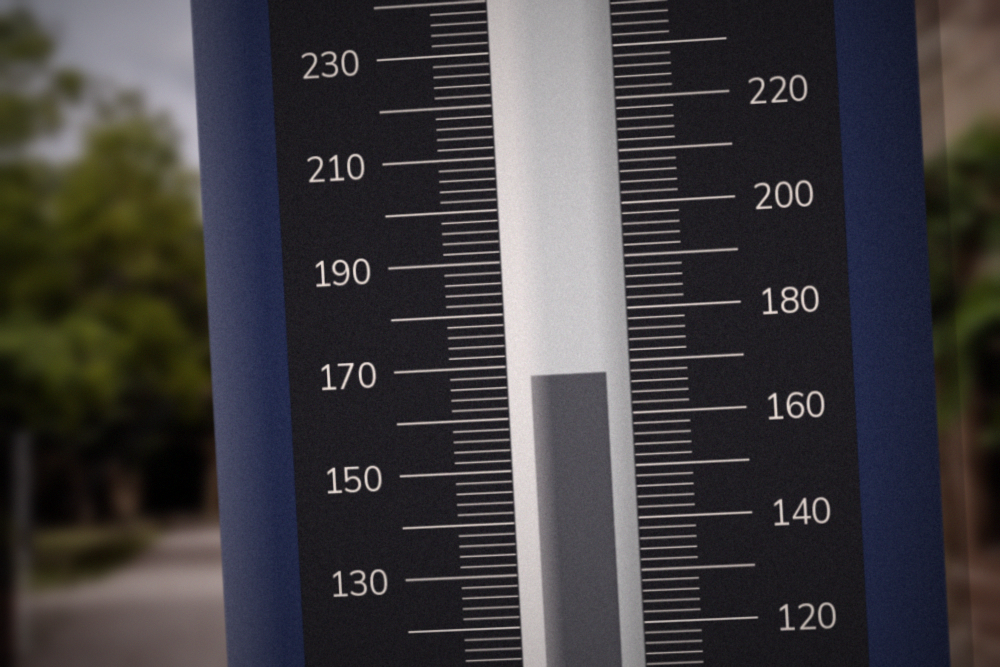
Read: 168 mmHg
